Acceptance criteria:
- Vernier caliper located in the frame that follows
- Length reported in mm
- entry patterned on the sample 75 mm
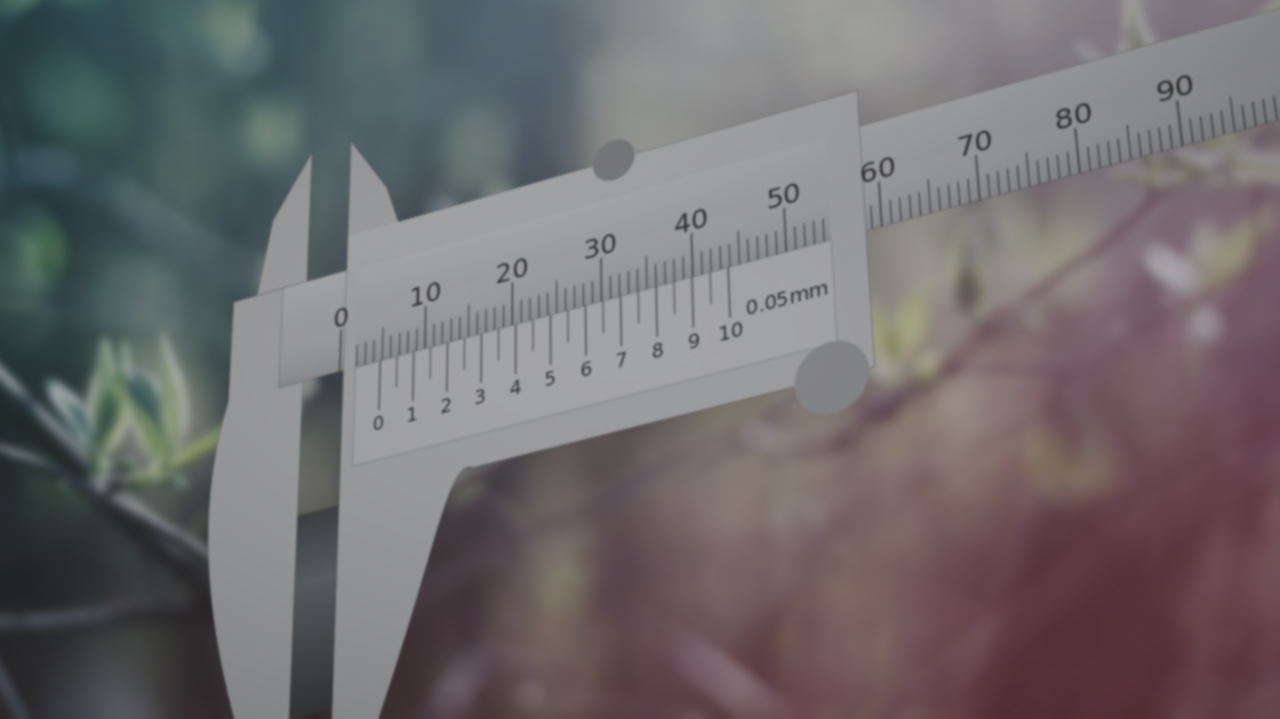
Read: 4.8 mm
